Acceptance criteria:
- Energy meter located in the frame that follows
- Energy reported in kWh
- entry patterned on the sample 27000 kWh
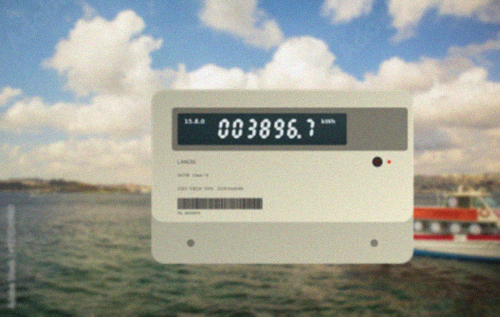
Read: 3896.7 kWh
